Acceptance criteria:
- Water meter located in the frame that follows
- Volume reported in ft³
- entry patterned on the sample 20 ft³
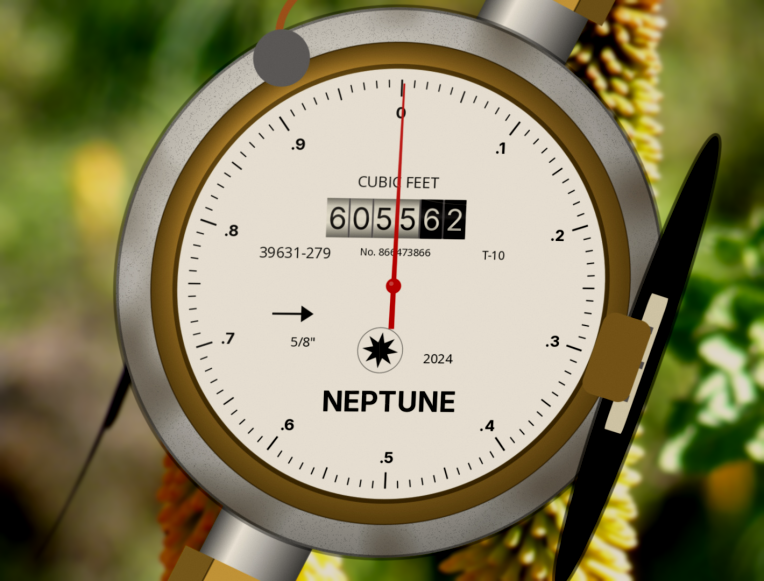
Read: 605562.00 ft³
